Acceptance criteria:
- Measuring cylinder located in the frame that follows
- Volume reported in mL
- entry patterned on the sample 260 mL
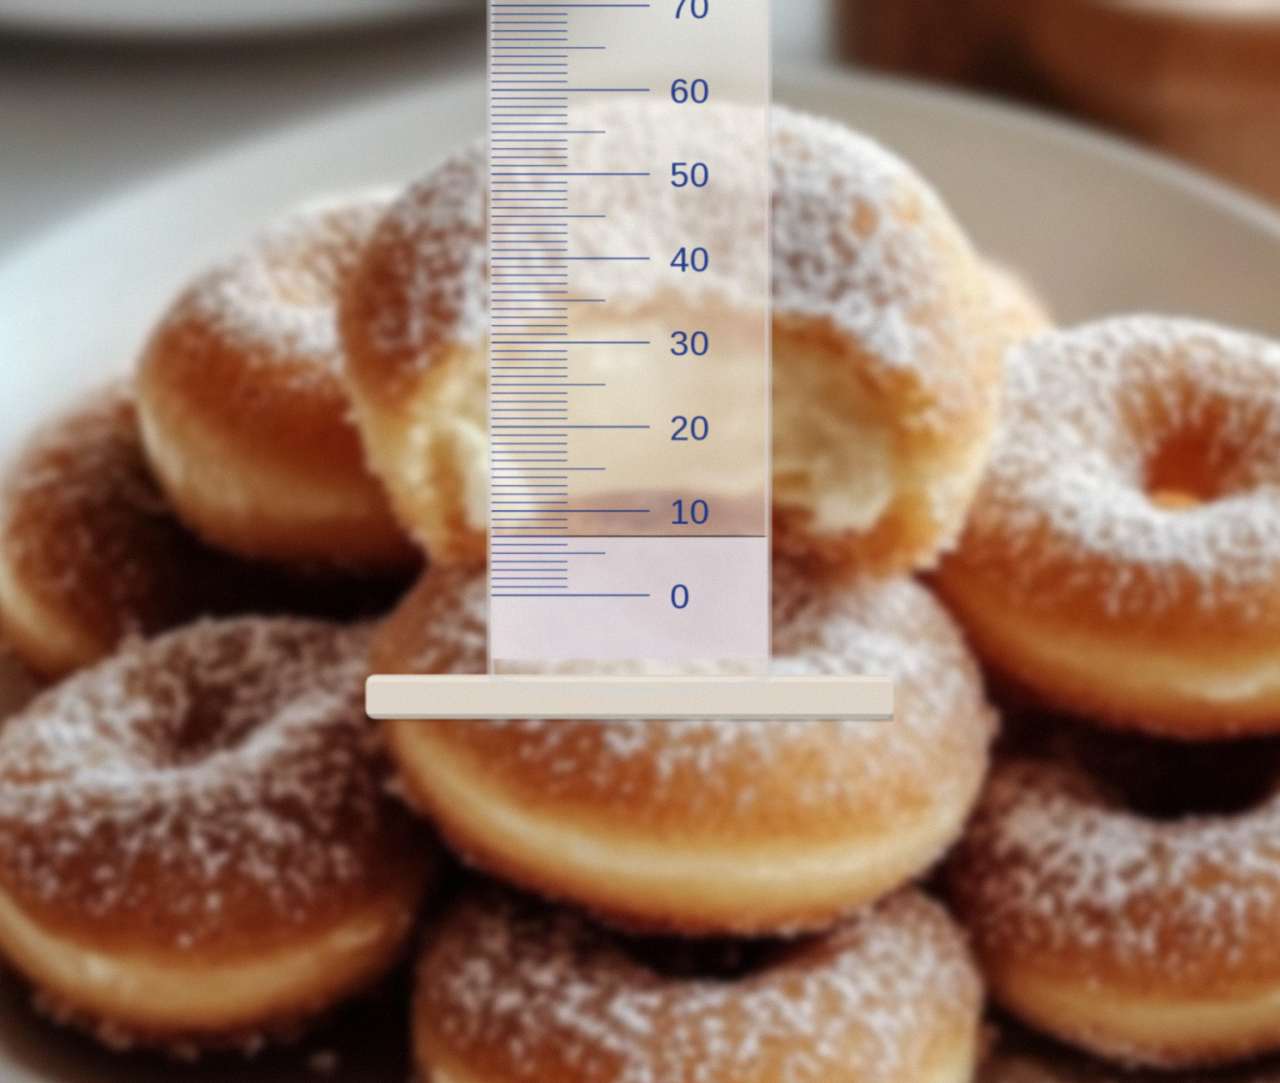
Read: 7 mL
